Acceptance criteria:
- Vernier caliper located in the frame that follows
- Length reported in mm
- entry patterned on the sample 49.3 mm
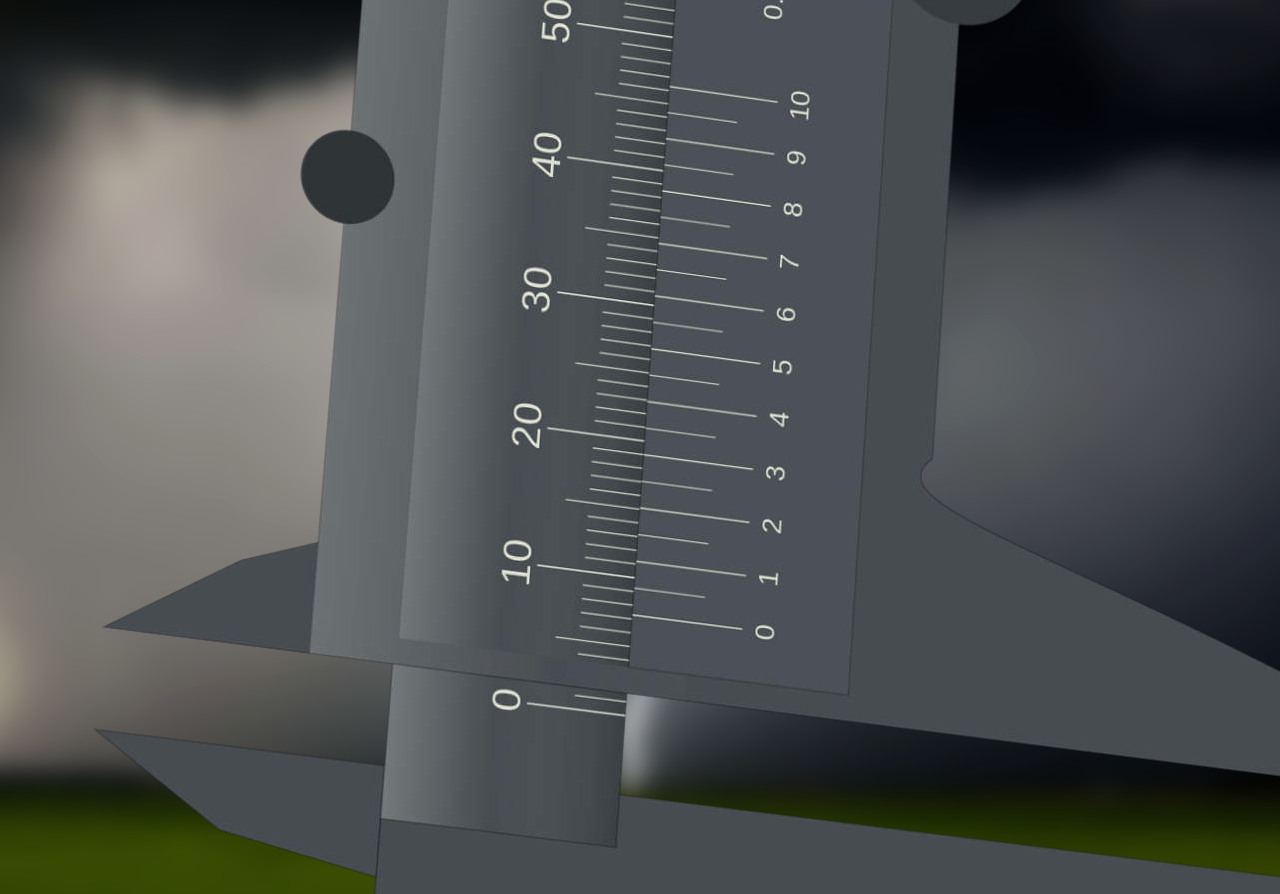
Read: 7.3 mm
